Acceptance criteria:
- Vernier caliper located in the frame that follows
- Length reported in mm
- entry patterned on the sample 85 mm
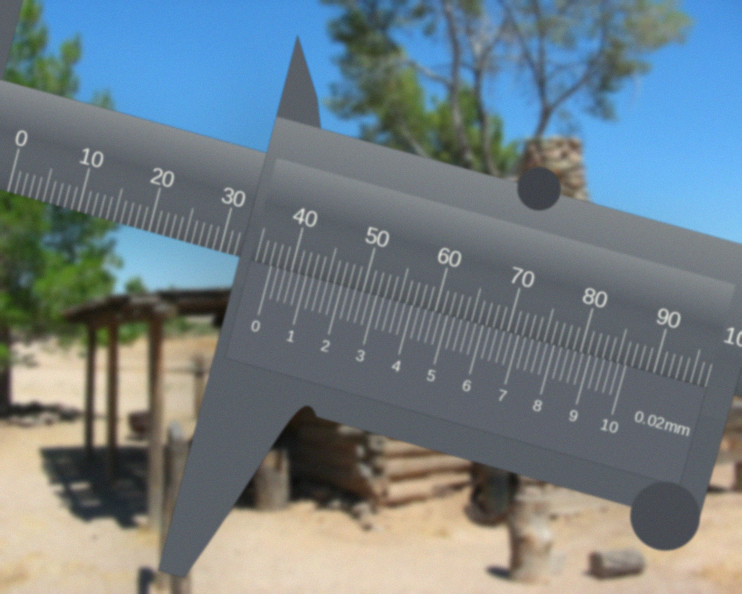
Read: 37.2 mm
